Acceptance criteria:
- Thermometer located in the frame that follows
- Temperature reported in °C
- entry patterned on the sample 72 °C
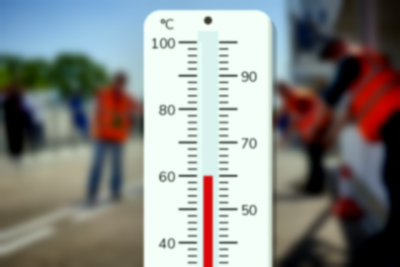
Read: 60 °C
